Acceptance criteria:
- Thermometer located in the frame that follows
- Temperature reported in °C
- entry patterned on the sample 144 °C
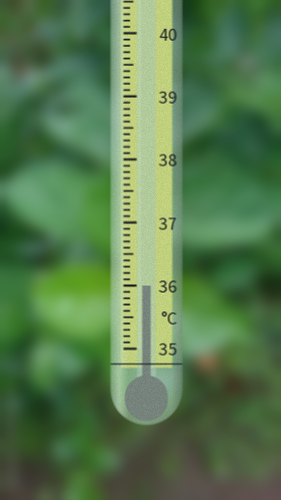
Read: 36 °C
